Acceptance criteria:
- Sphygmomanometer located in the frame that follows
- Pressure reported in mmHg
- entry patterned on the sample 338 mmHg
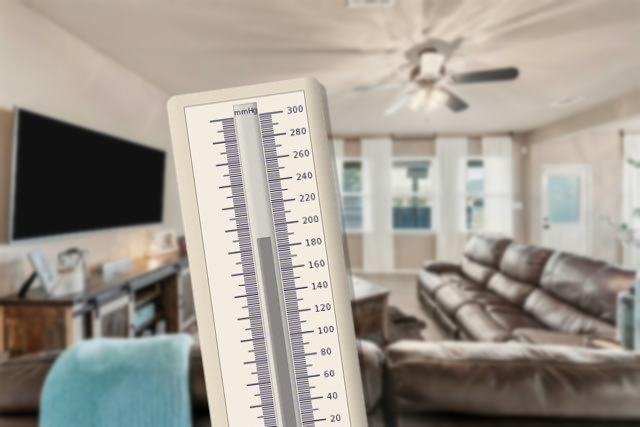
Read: 190 mmHg
